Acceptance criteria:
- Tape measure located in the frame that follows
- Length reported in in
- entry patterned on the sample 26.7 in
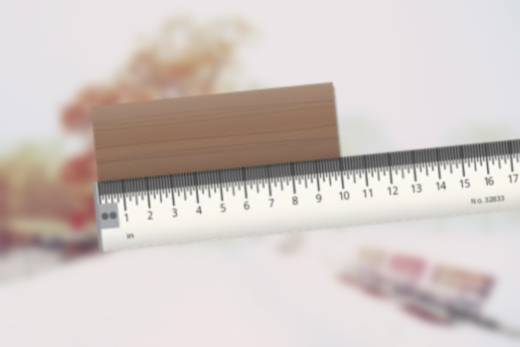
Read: 10 in
